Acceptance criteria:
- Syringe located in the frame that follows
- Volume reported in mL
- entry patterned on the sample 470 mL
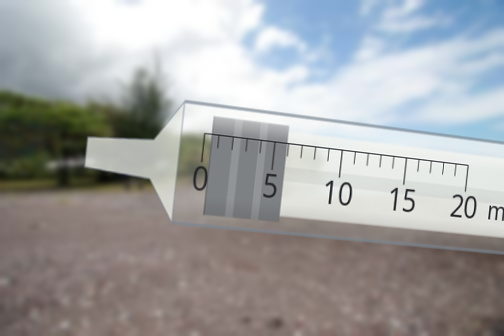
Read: 0.5 mL
